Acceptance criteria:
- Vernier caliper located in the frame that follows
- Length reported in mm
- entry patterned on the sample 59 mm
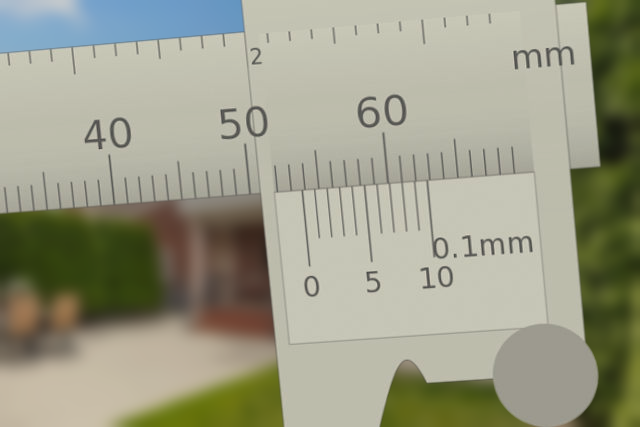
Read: 53.8 mm
